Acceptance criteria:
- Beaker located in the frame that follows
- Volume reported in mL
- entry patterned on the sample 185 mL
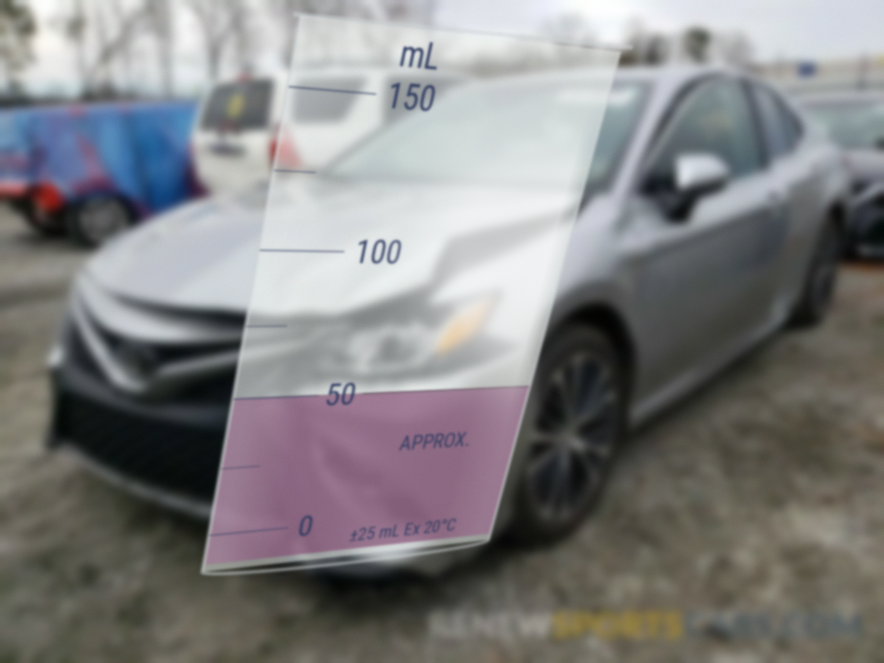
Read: 50 mL
